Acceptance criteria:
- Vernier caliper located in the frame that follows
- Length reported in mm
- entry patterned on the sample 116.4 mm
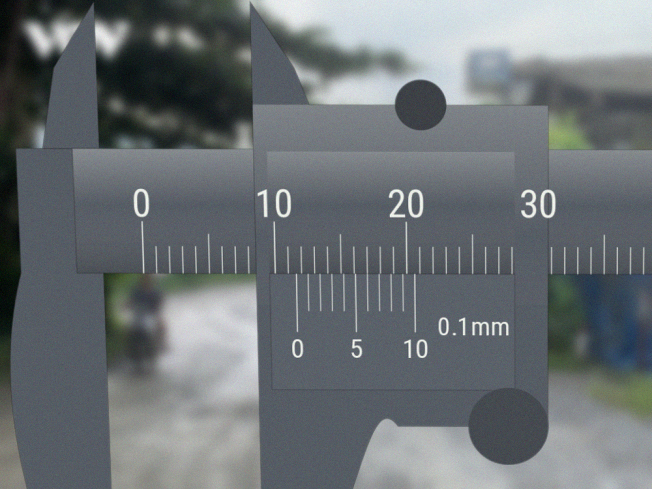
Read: 11.6 mm
